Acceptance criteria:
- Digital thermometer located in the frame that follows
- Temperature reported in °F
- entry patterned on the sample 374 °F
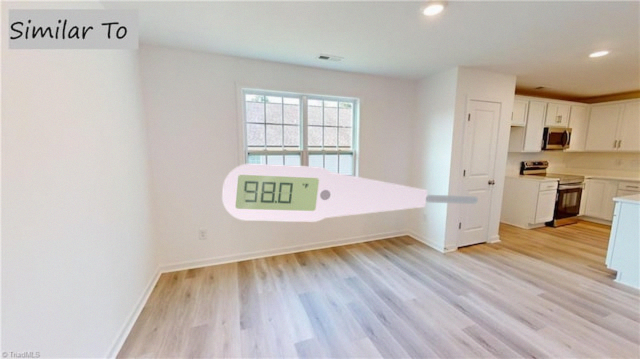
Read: 98.0 °F
